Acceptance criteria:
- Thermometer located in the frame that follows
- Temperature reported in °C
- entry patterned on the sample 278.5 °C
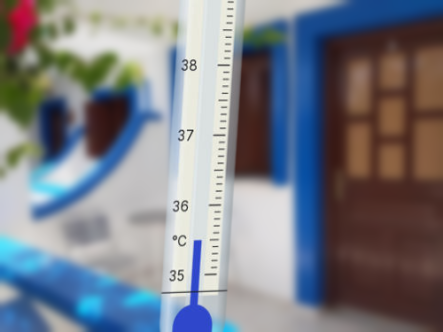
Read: 35.5 °C
